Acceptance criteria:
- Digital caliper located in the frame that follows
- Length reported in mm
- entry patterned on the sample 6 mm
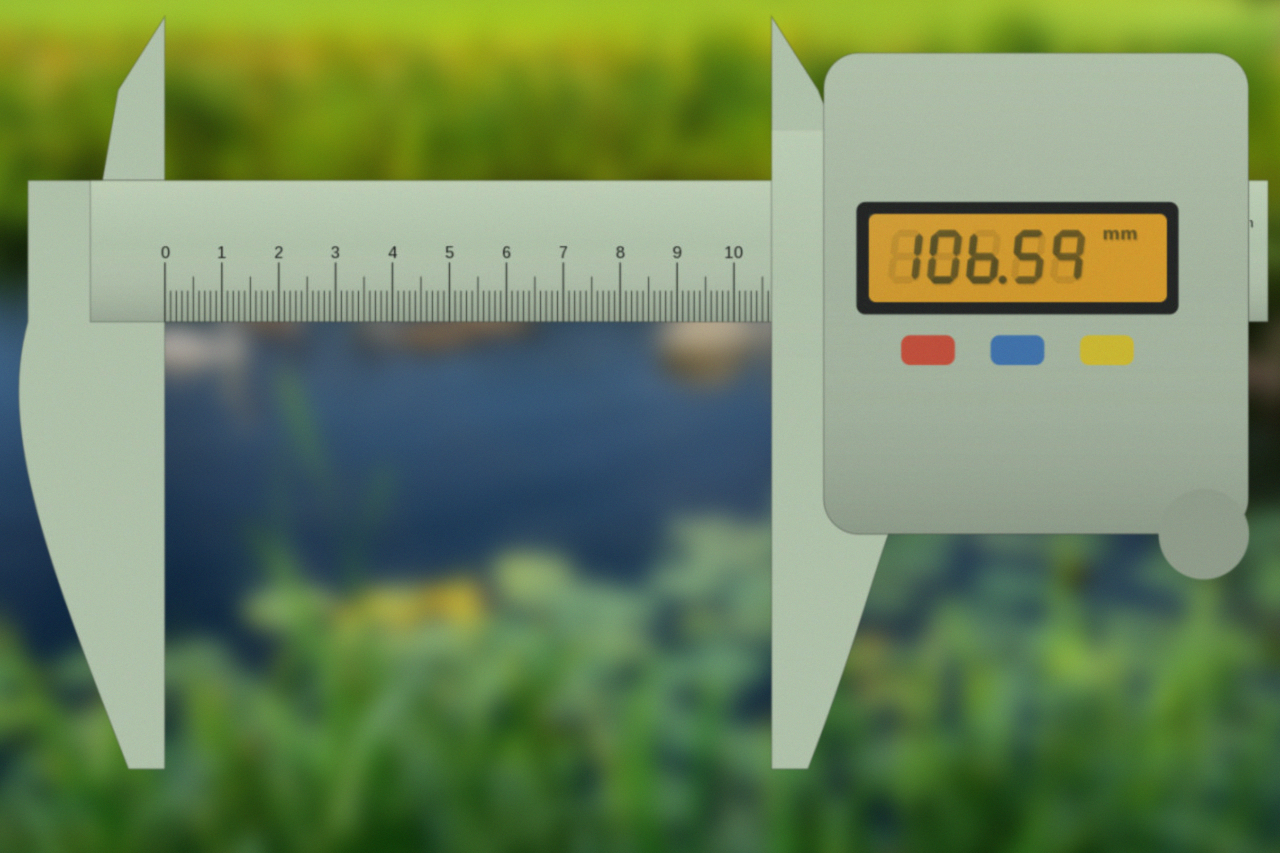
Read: 106.59 mm
